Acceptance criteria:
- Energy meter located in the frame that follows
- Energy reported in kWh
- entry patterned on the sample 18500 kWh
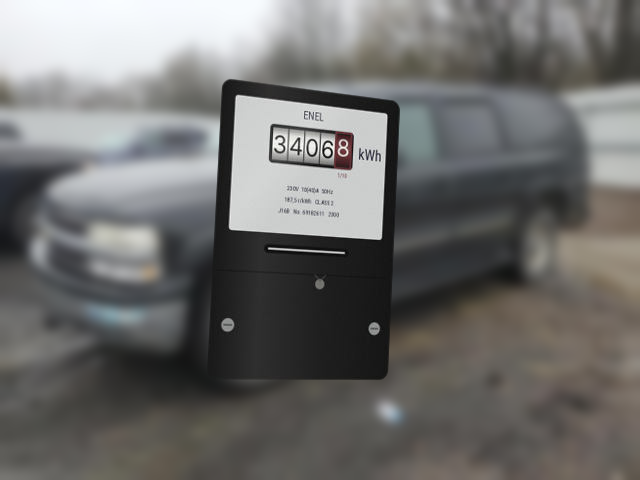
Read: 3406.8 kWh
